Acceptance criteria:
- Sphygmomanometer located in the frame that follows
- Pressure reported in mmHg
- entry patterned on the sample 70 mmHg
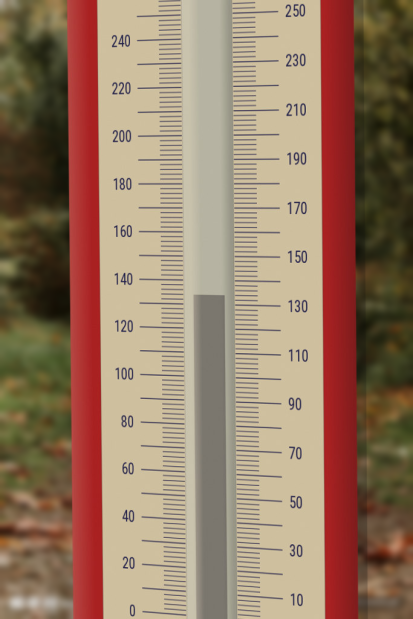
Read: 134 mmHg
